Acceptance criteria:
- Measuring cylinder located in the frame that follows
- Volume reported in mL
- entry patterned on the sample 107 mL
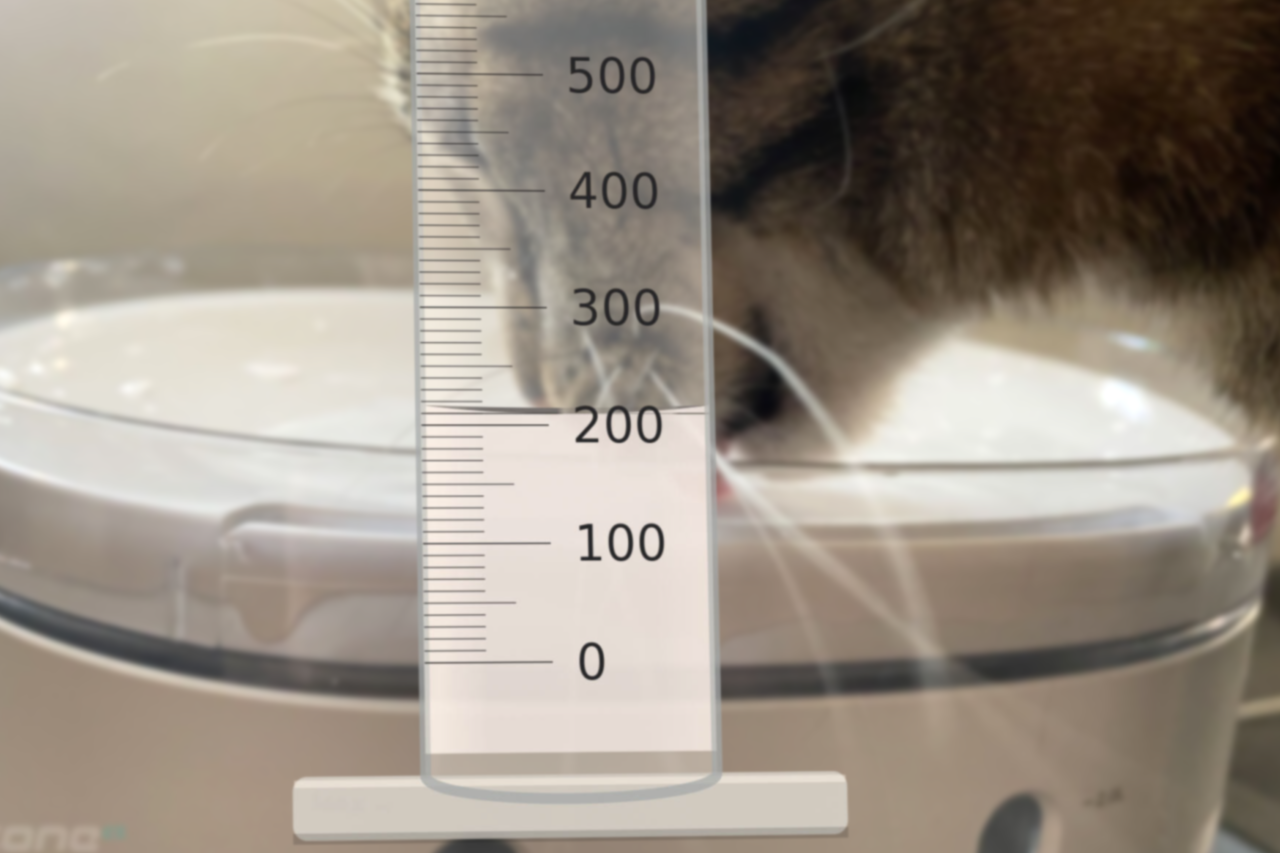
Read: 210 mL
